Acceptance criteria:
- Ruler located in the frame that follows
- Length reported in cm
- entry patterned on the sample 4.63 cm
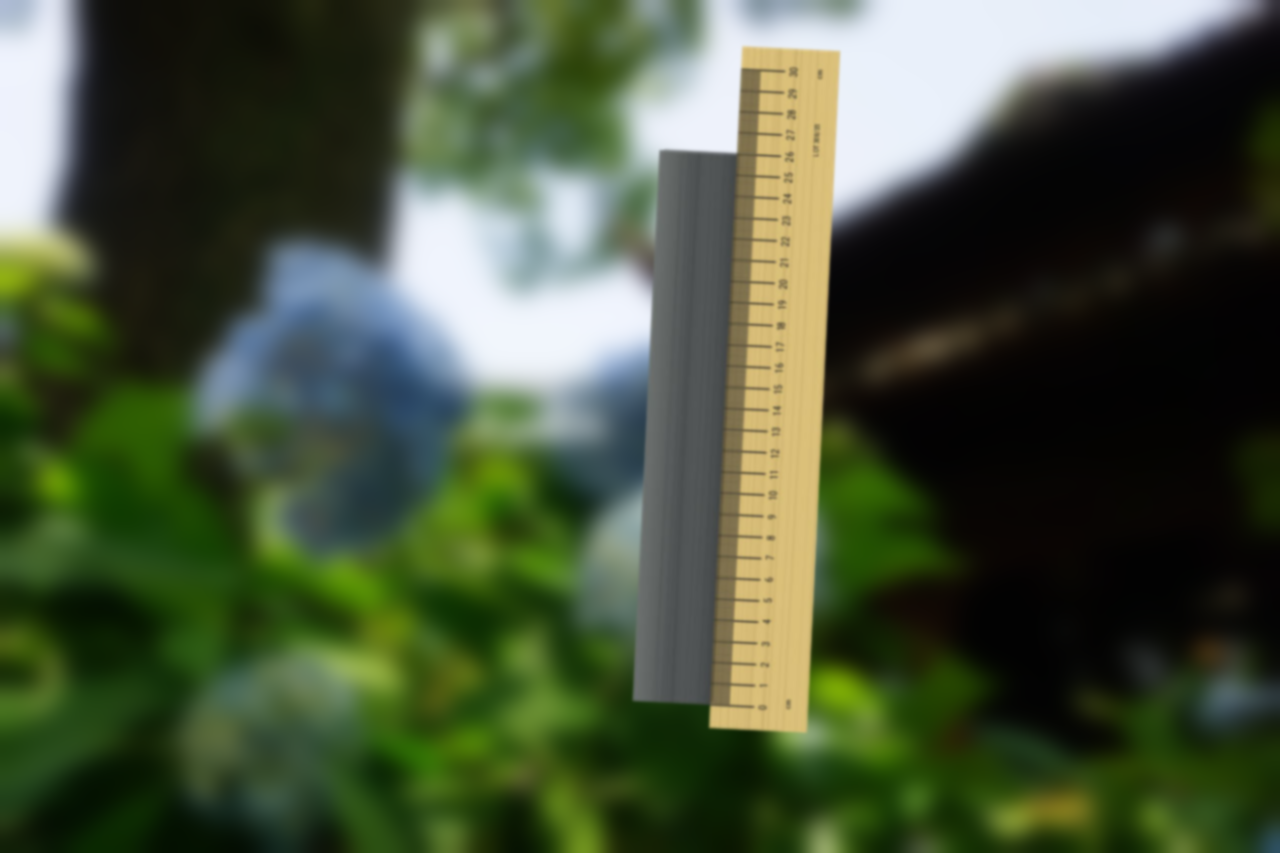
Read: 26 cm
